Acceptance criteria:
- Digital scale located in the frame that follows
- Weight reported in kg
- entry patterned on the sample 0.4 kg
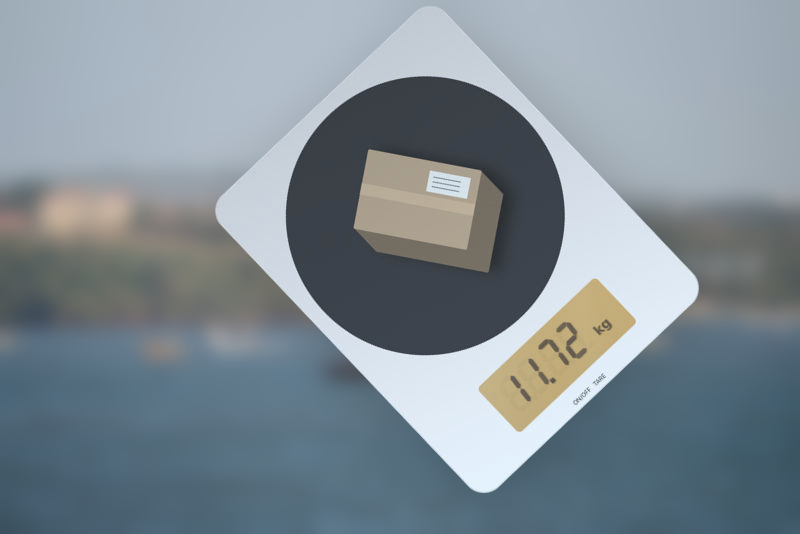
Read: 11.72 kg
